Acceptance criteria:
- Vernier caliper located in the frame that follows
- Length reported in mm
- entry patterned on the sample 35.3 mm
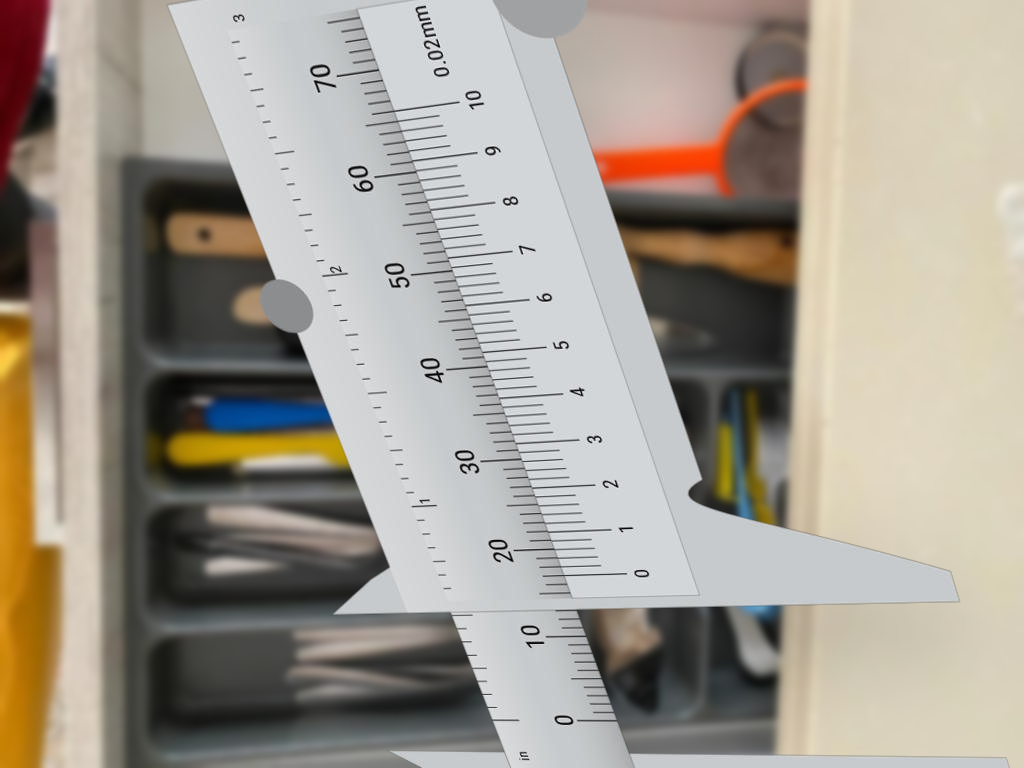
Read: 17.0 mm
